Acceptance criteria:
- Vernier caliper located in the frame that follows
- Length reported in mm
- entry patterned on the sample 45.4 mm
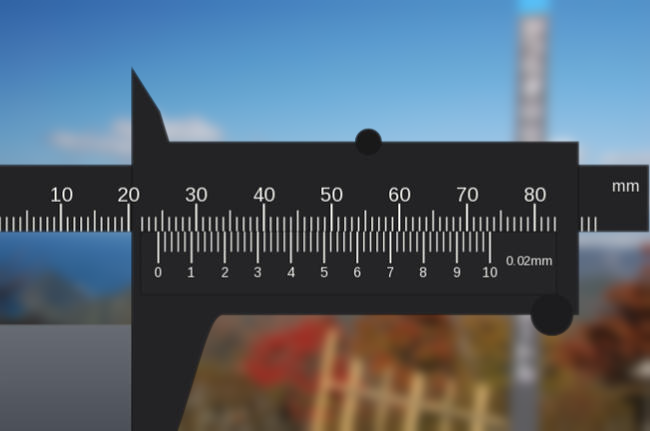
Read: 24.4 mm
